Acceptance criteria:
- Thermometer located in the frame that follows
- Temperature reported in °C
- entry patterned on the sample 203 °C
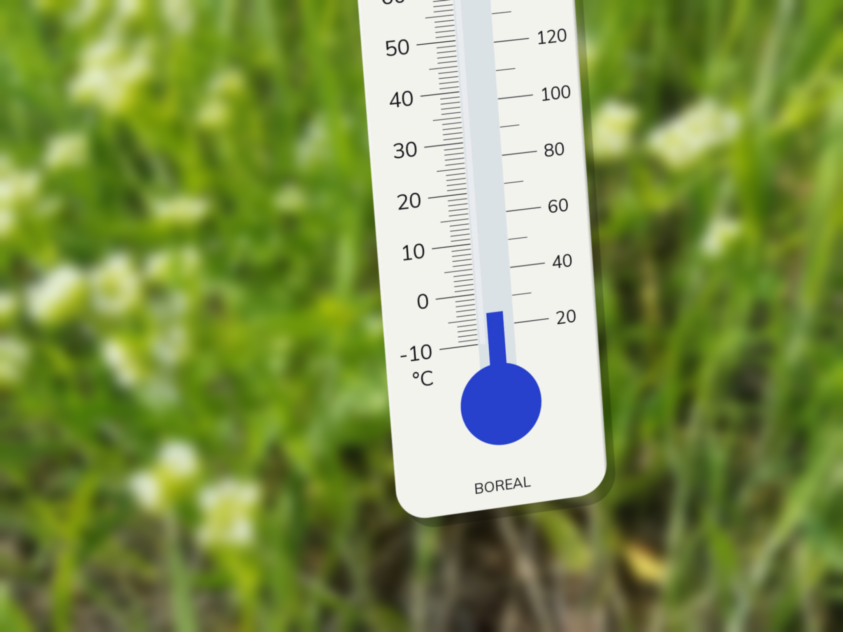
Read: -4 °C
